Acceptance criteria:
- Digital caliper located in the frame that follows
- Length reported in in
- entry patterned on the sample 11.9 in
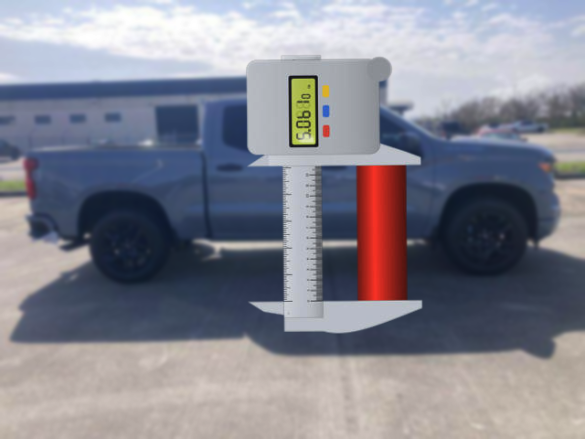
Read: 5.0610 in
